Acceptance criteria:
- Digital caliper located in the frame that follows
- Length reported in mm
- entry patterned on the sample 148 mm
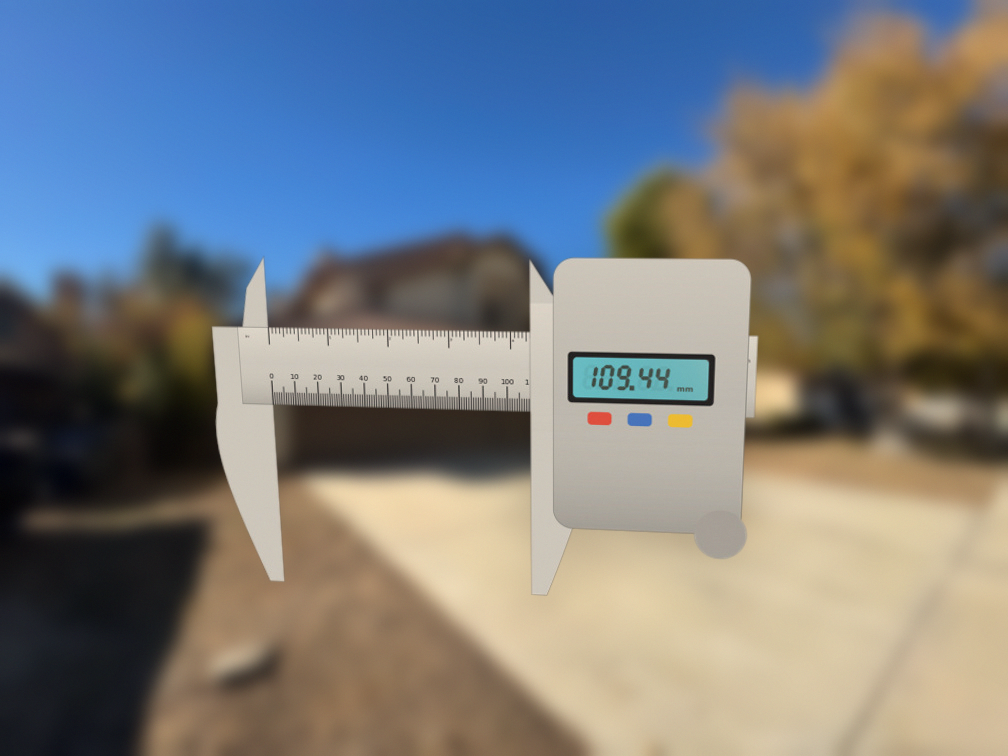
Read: 109.44 mm
